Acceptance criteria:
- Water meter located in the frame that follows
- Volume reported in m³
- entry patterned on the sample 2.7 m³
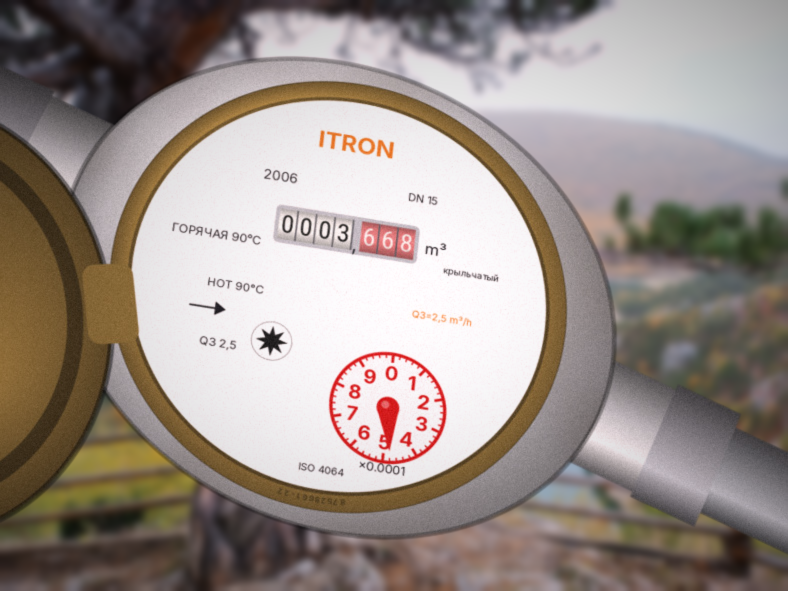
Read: 3.6684 m³
